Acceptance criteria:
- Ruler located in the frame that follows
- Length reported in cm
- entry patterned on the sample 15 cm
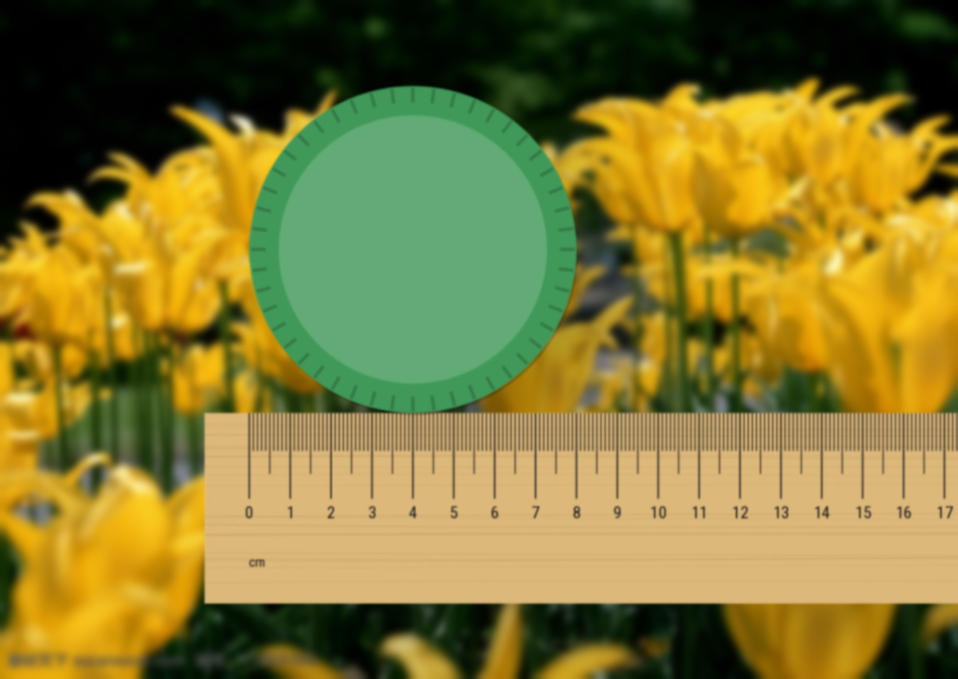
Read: 8 cm
